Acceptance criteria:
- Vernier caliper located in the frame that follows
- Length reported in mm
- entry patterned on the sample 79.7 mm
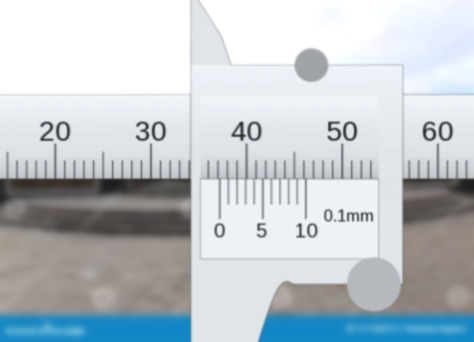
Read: 37.2 mm
